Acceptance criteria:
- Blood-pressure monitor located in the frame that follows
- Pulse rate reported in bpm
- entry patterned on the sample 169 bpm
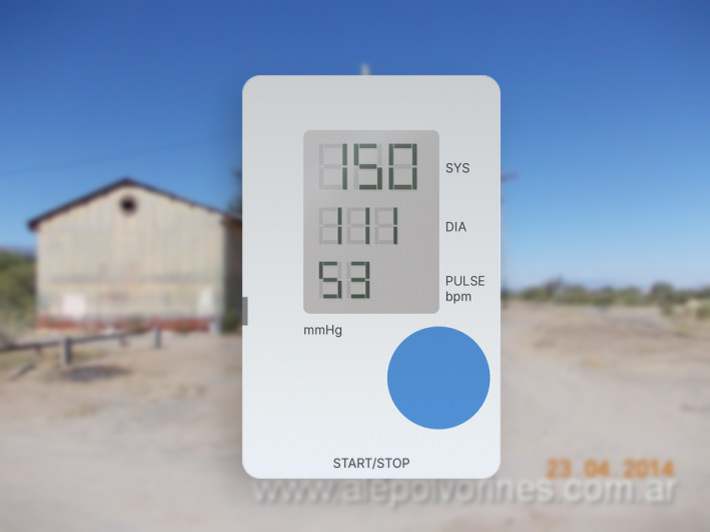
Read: 53 bpm
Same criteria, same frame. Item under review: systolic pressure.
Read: 150 mmHg
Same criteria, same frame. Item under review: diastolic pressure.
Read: 111 mmHg
